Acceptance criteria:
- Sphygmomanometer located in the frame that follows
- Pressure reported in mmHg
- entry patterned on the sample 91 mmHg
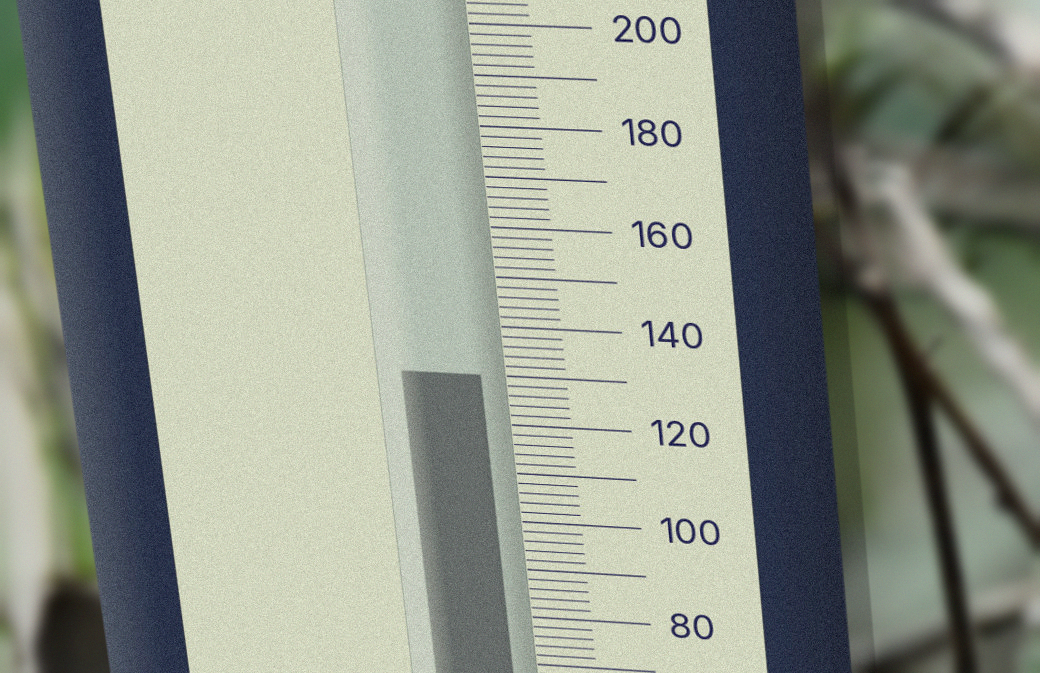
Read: 130 mmHg
